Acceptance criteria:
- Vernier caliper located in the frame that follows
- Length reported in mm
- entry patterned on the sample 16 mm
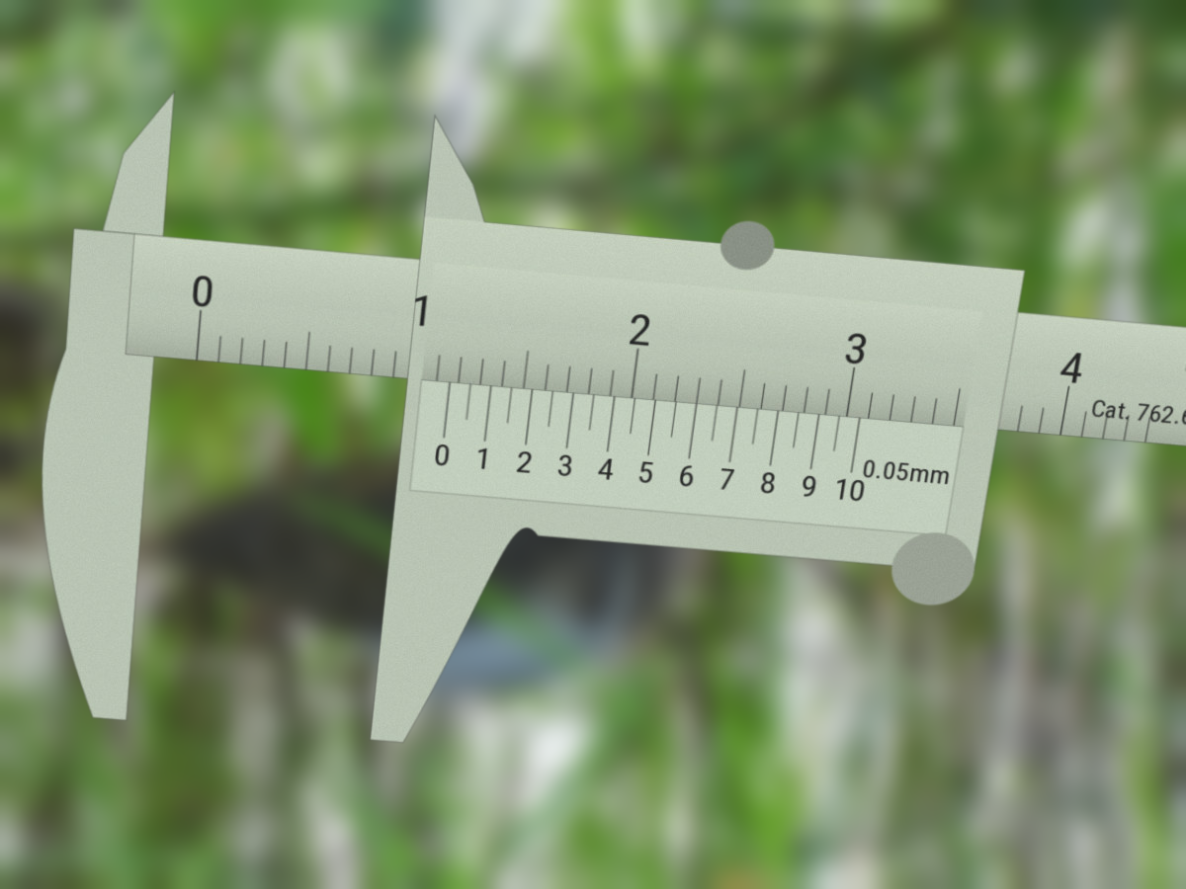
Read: 11.6 mm
